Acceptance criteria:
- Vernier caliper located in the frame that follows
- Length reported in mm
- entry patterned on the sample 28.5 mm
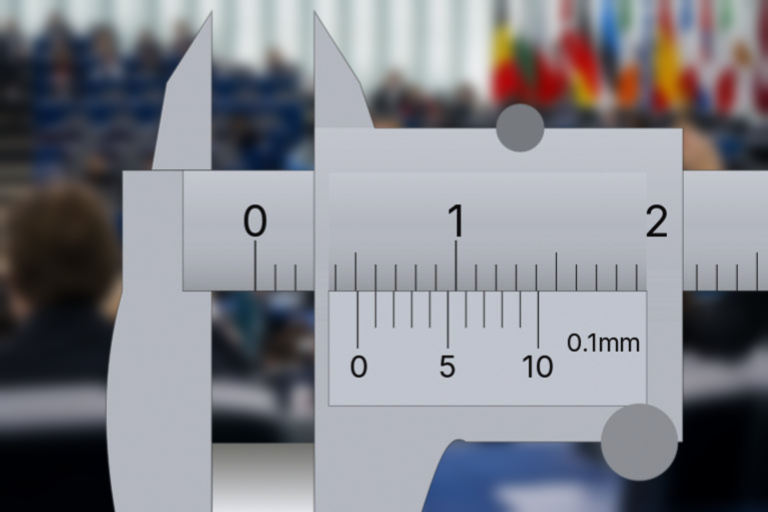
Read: 5.1 mm
